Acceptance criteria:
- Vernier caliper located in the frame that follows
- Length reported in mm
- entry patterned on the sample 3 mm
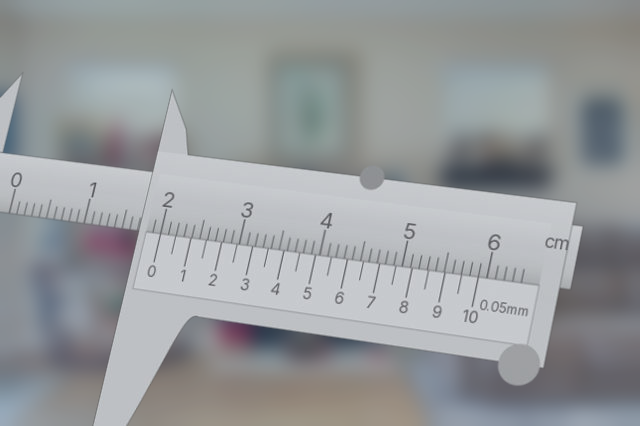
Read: 20.0 mm
